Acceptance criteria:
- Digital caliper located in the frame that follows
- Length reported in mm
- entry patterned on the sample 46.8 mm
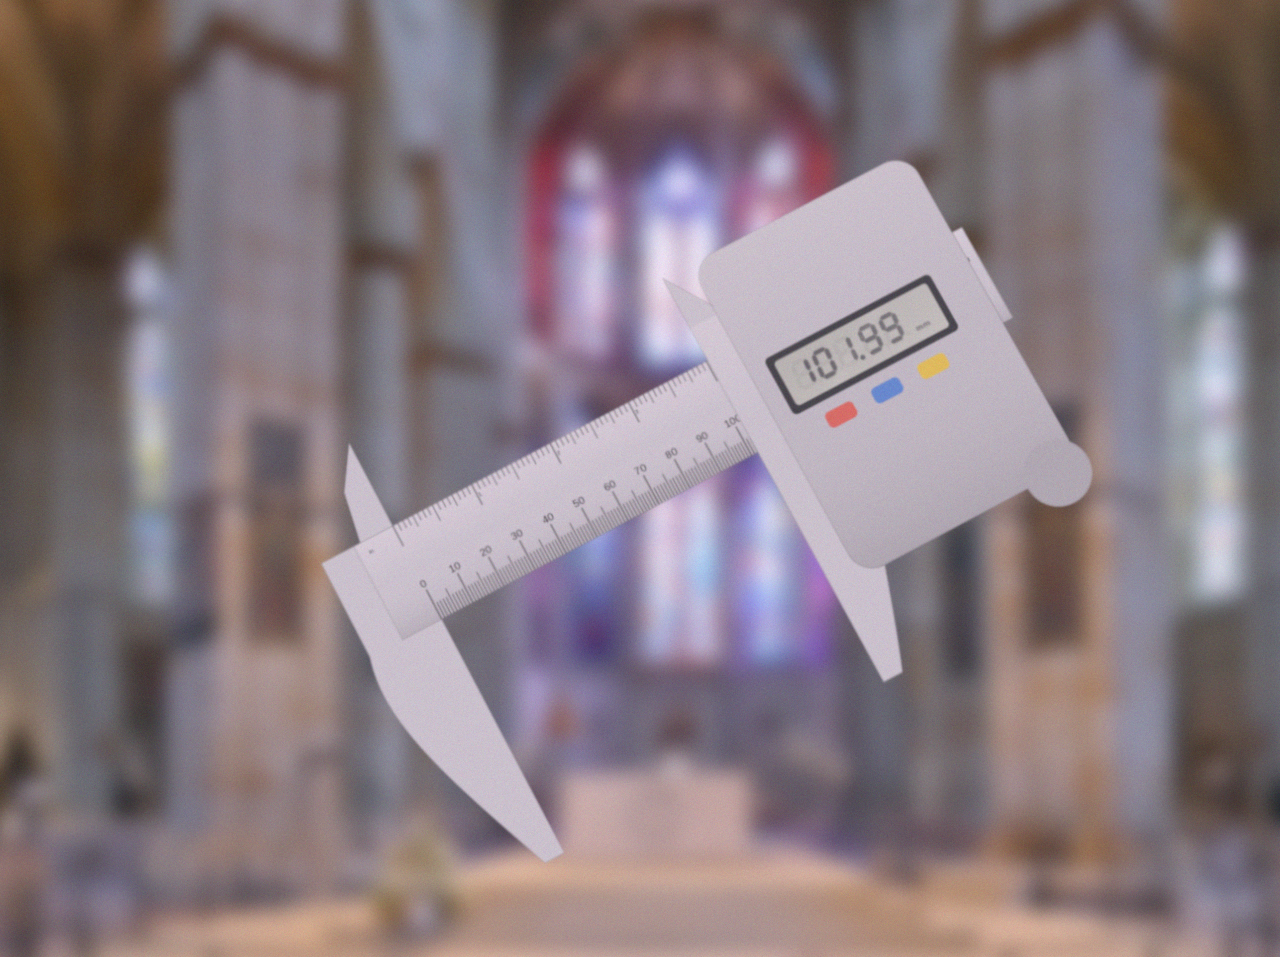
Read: 101.99 mm
